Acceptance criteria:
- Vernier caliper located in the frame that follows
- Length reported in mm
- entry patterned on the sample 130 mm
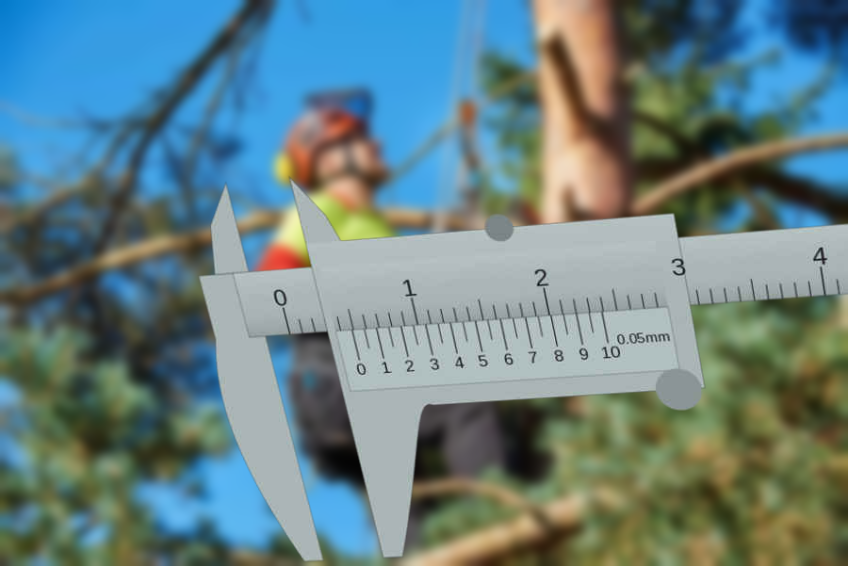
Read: 4.9 mm
